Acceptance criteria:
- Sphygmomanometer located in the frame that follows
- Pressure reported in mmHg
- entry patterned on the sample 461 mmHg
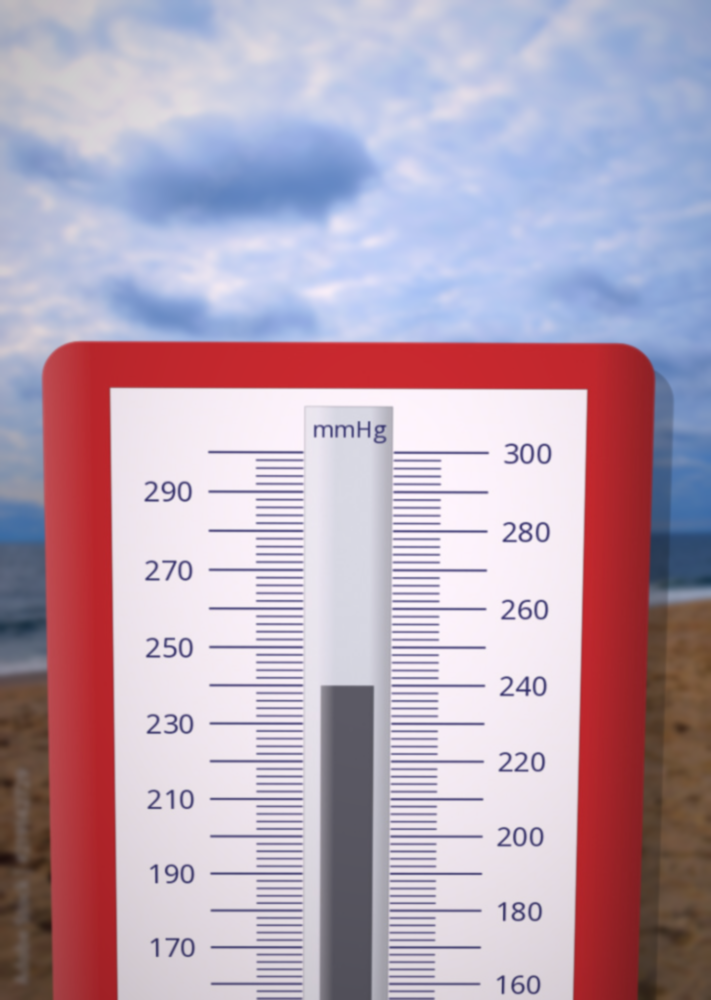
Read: 240 mmHg
